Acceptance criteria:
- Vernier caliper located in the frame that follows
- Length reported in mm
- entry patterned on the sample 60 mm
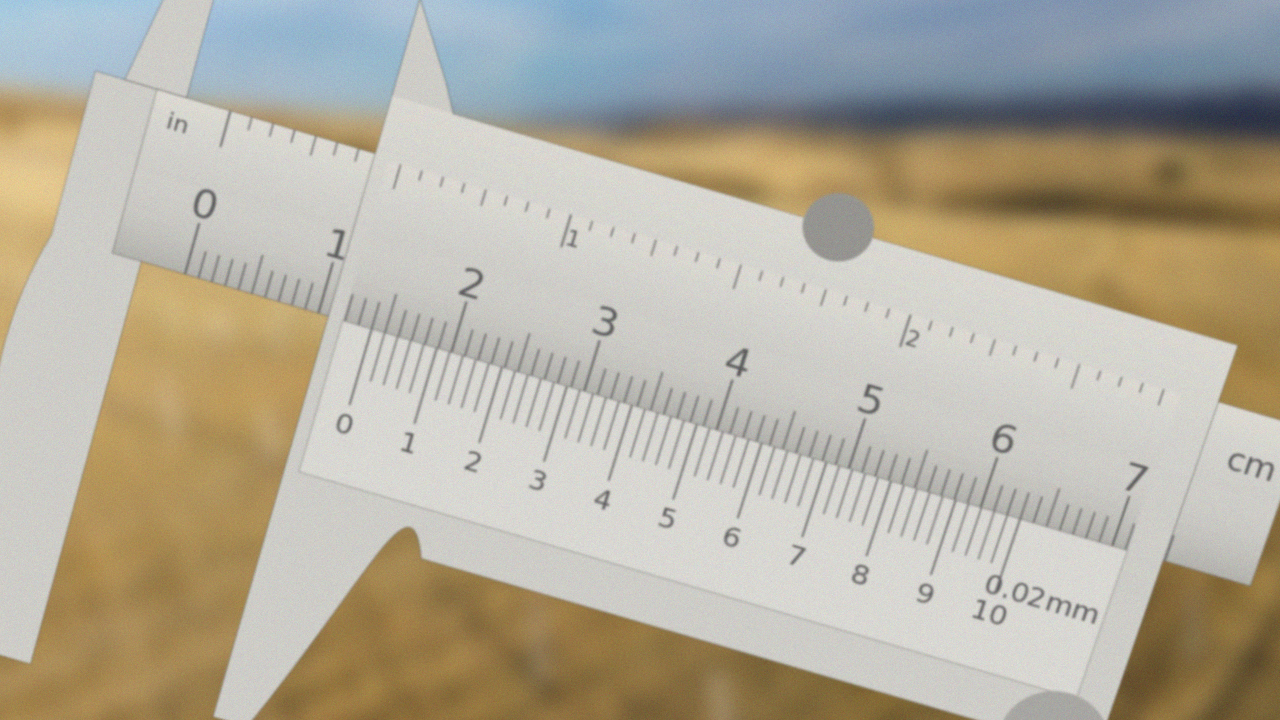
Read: 14.0 mm
